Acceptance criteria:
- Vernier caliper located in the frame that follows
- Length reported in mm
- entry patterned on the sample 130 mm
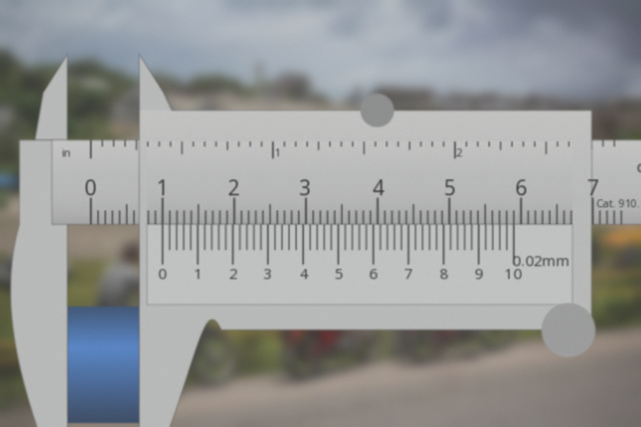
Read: 10.0 mm
